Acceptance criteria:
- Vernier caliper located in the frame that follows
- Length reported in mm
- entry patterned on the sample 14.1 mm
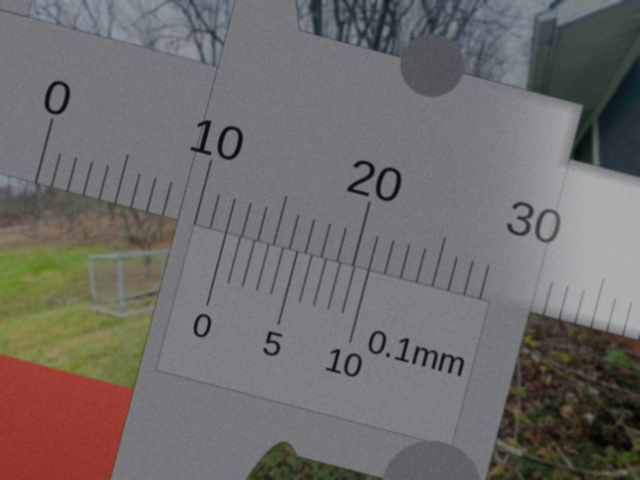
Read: 12.0 mm
